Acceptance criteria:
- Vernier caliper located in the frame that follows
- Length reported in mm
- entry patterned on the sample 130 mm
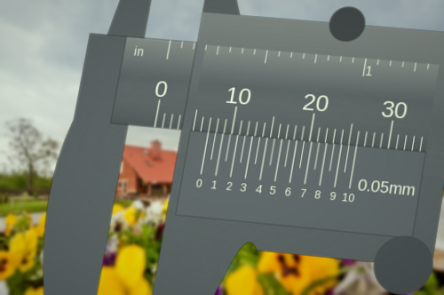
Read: 7.0 mm
